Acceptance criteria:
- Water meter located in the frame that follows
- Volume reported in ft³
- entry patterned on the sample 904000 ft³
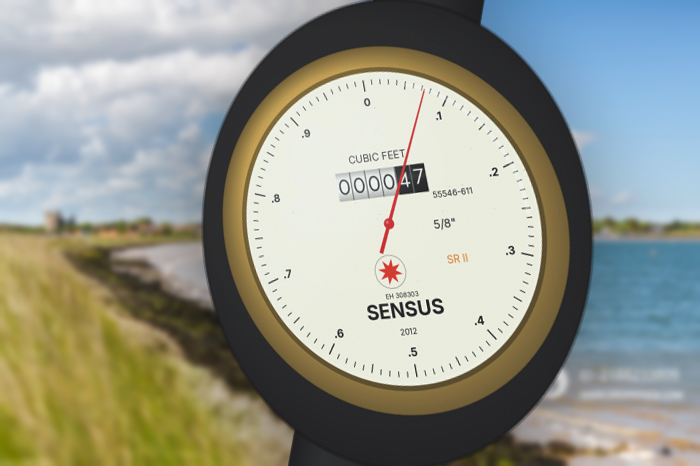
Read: 47.07 ft³
